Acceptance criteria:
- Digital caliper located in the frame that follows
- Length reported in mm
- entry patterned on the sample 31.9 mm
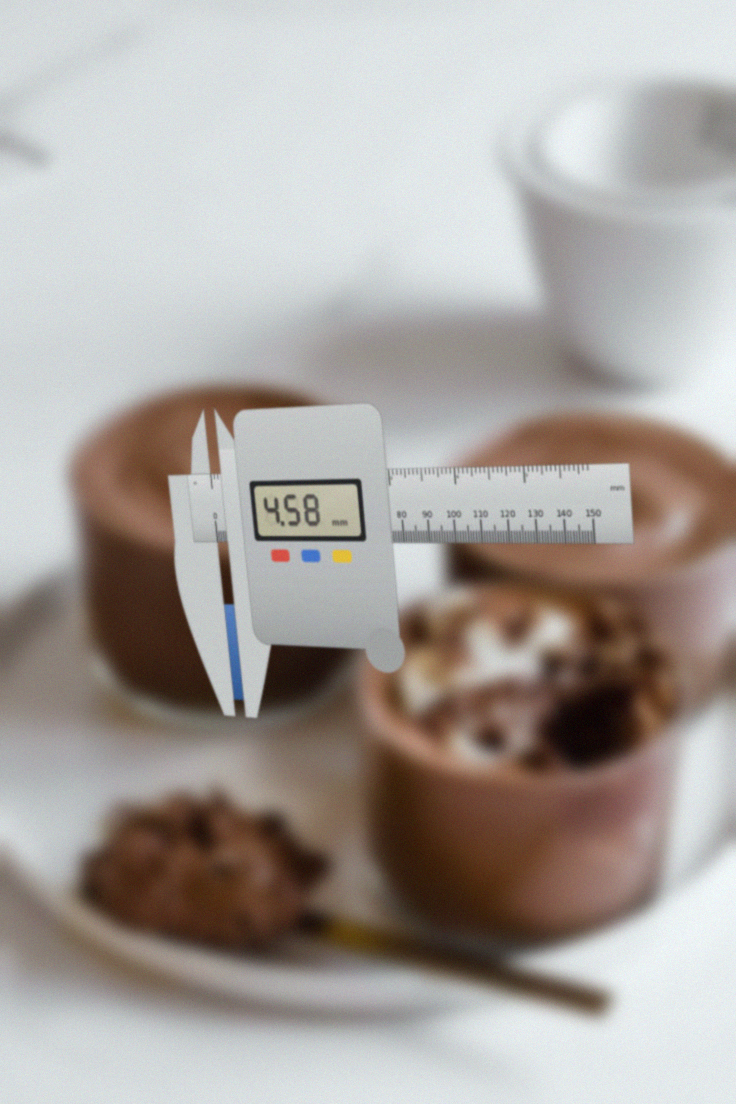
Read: 4.58 mm
